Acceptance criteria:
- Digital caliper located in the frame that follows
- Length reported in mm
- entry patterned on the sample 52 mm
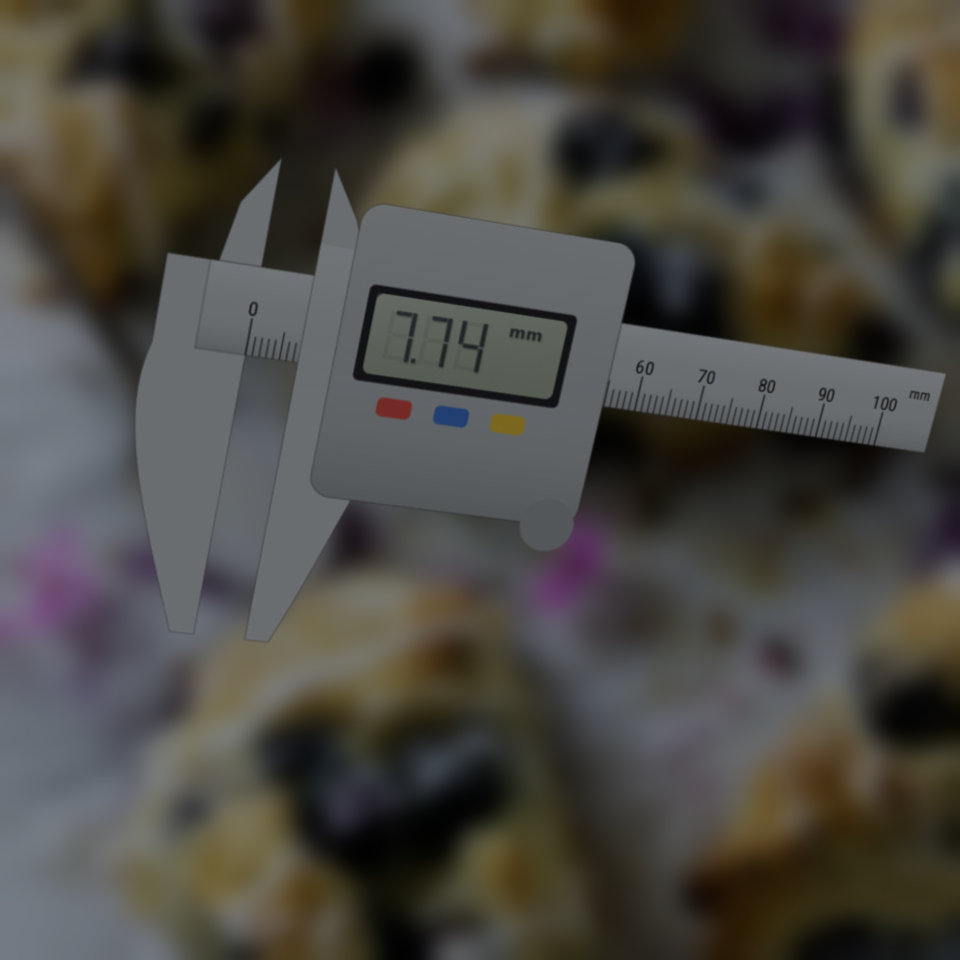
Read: 7.74 mm
